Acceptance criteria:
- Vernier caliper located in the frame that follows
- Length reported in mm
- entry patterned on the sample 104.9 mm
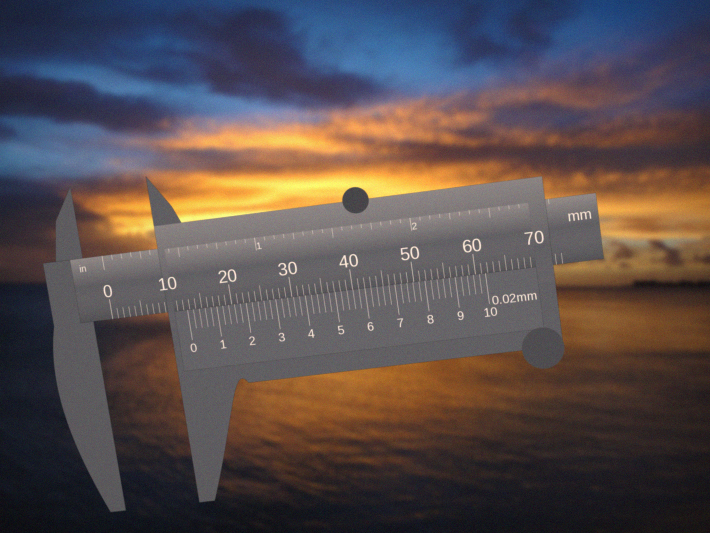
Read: 12.6 mm
